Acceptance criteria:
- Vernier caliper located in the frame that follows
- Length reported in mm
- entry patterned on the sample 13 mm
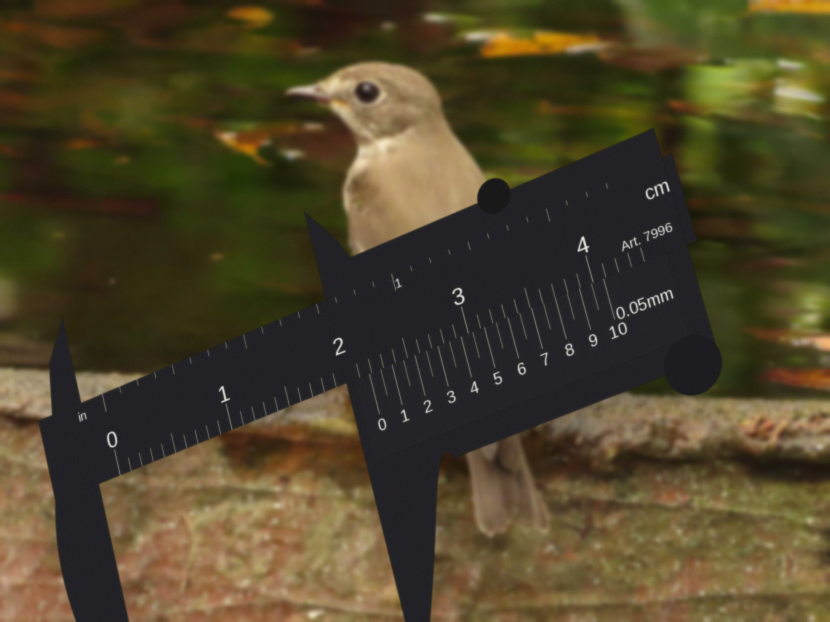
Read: 21.8 mm
